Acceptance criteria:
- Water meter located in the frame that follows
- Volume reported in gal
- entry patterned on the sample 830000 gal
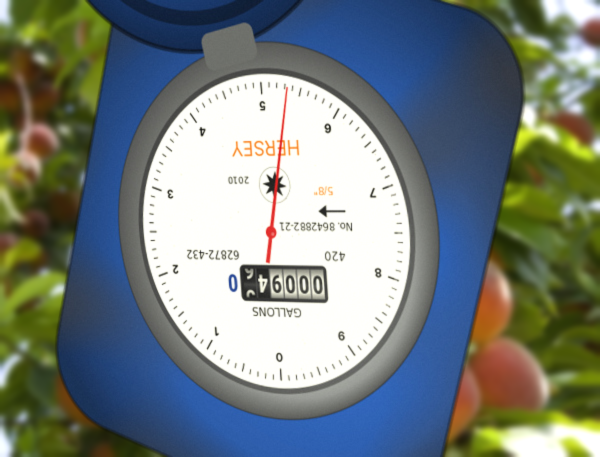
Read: 9455.3 gal
